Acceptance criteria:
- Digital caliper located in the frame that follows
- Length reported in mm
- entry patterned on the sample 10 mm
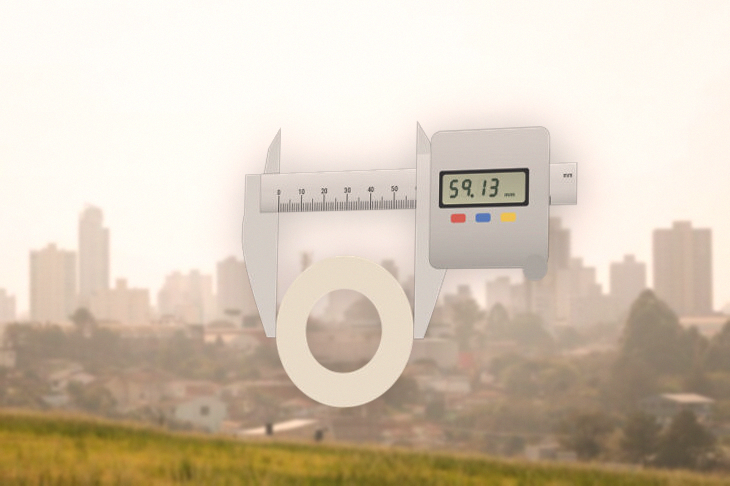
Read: 59.13 mm
